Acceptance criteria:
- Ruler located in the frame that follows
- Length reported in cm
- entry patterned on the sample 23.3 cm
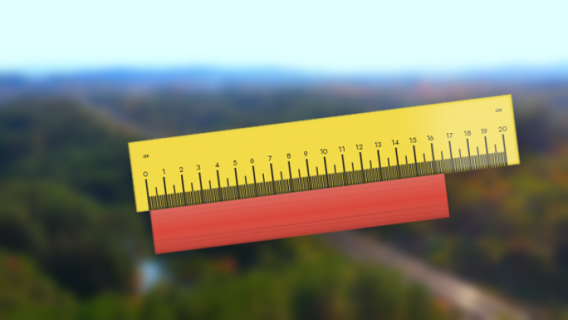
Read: 16.5 cm
